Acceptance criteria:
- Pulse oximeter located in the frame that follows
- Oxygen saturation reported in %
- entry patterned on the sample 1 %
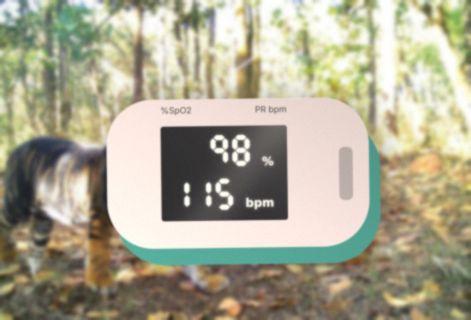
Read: 98 %
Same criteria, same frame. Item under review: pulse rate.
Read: 115 bpm
